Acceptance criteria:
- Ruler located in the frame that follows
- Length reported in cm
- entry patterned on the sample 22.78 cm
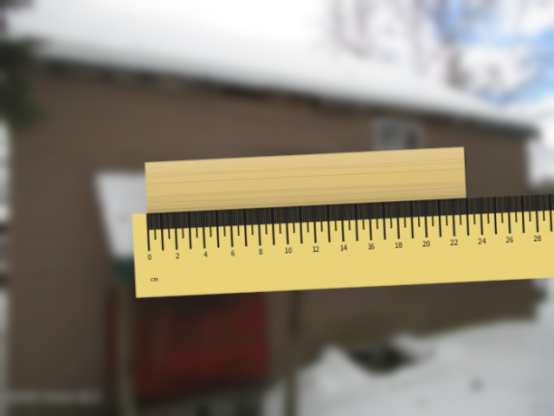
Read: 23 cm
